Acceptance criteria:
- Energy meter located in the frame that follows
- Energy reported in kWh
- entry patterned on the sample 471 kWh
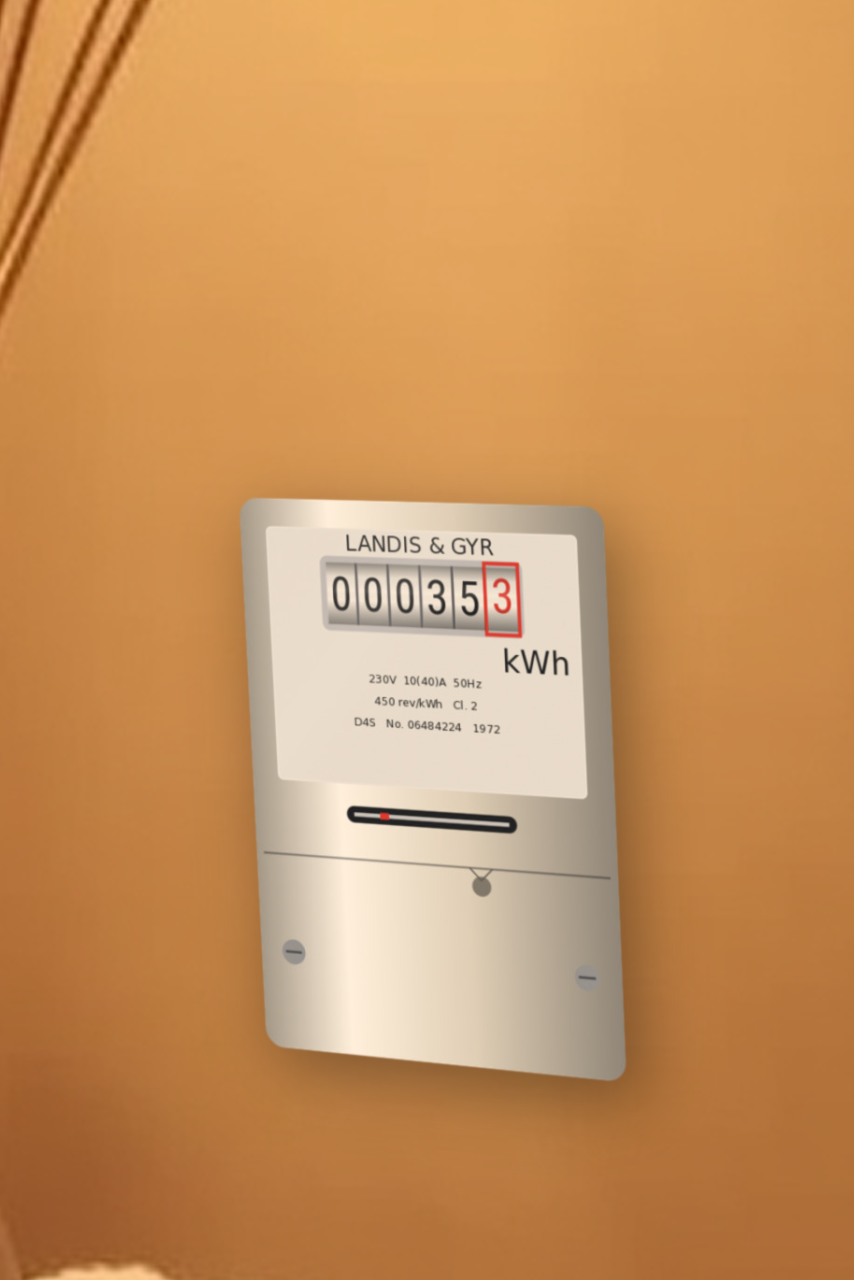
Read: 35.3 kWh
